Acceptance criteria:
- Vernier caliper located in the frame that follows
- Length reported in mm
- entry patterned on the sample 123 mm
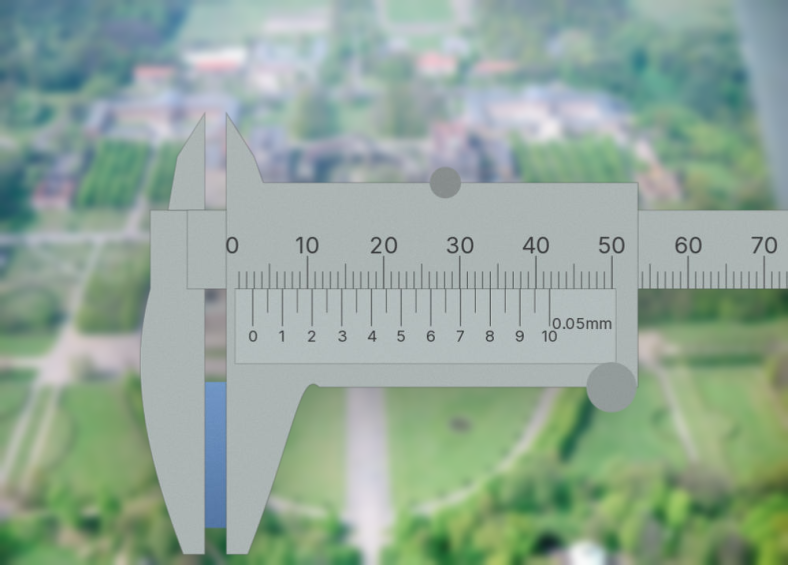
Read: 2.8 mm
